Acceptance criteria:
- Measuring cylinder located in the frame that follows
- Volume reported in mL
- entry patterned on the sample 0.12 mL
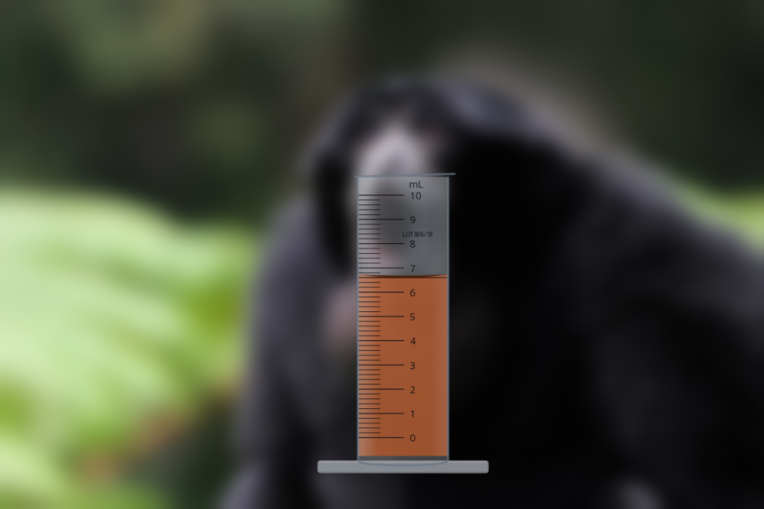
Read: 6.6 mL
